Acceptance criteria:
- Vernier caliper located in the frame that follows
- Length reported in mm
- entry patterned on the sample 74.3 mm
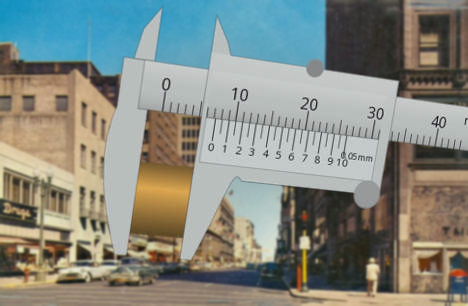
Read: 7.2 mm
